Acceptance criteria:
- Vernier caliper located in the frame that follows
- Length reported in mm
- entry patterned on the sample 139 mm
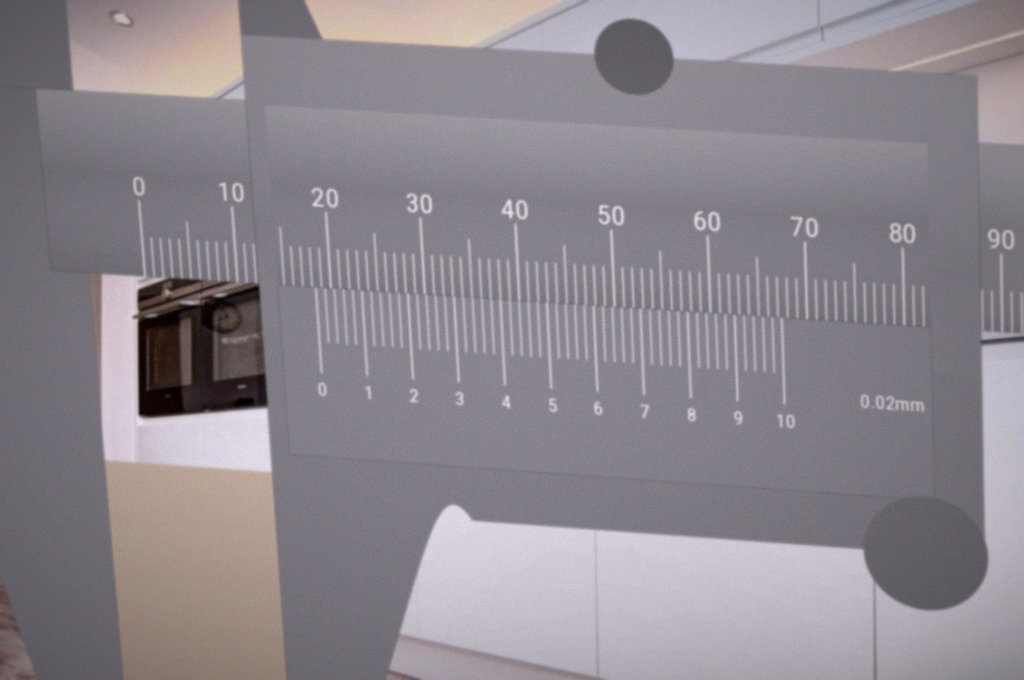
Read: 18.4 mm
